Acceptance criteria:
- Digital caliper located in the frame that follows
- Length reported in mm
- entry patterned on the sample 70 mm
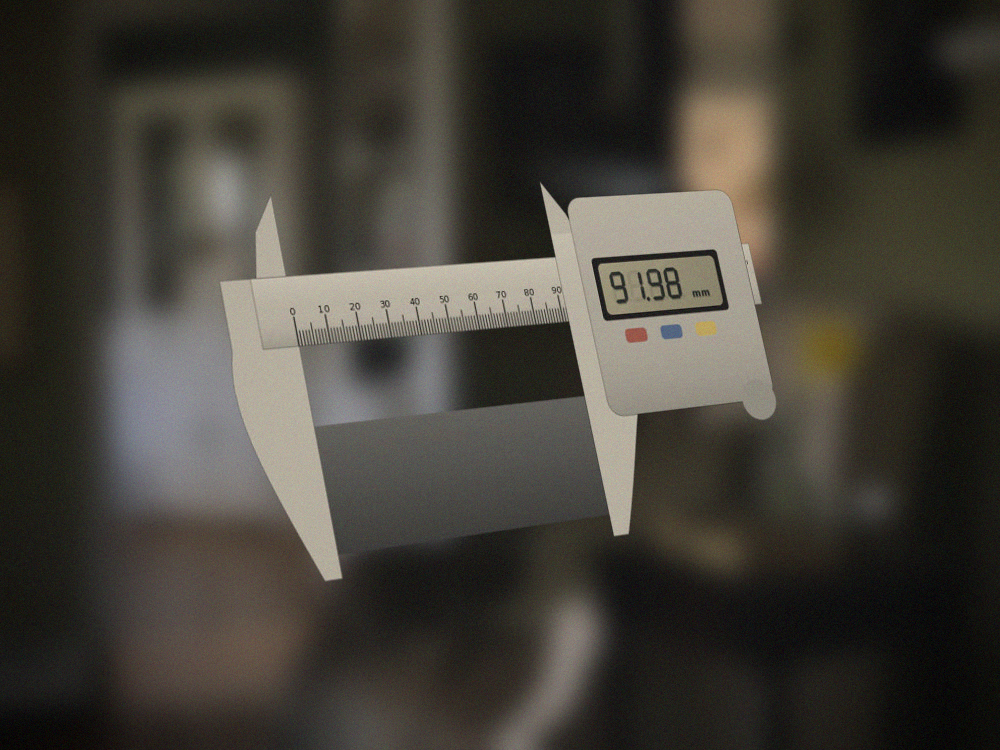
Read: 91.98 mm
